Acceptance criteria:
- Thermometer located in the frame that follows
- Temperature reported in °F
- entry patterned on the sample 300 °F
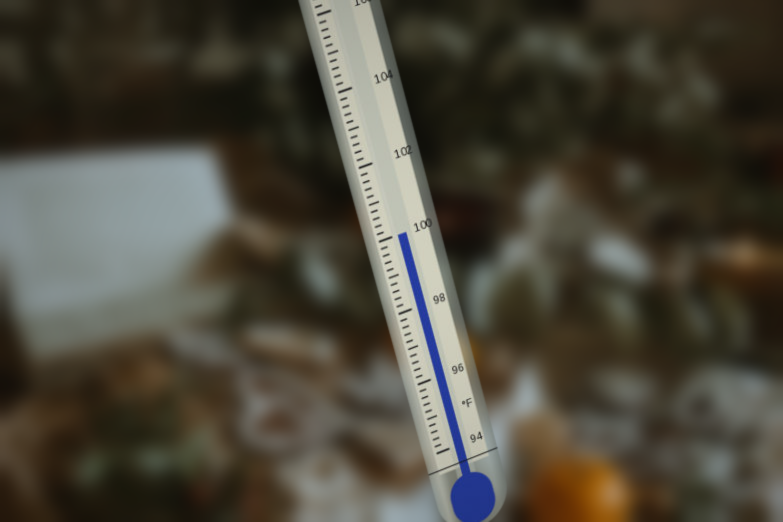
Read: 100 °F
